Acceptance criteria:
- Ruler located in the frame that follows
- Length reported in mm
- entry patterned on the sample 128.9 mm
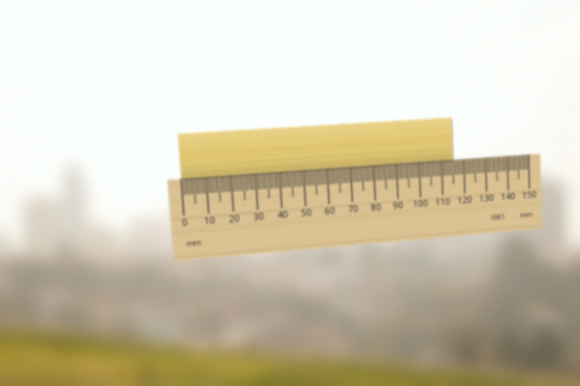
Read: 115 mm
